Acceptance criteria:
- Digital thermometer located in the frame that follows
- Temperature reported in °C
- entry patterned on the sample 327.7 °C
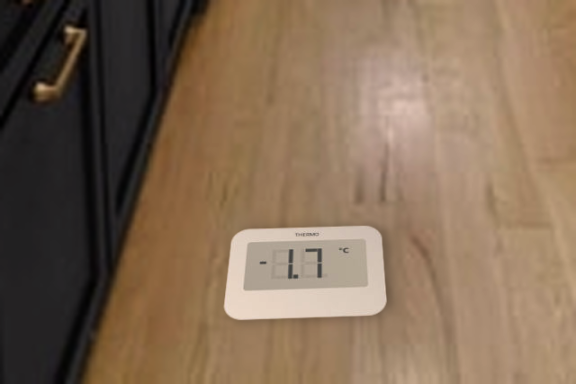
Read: -1.7 °C
